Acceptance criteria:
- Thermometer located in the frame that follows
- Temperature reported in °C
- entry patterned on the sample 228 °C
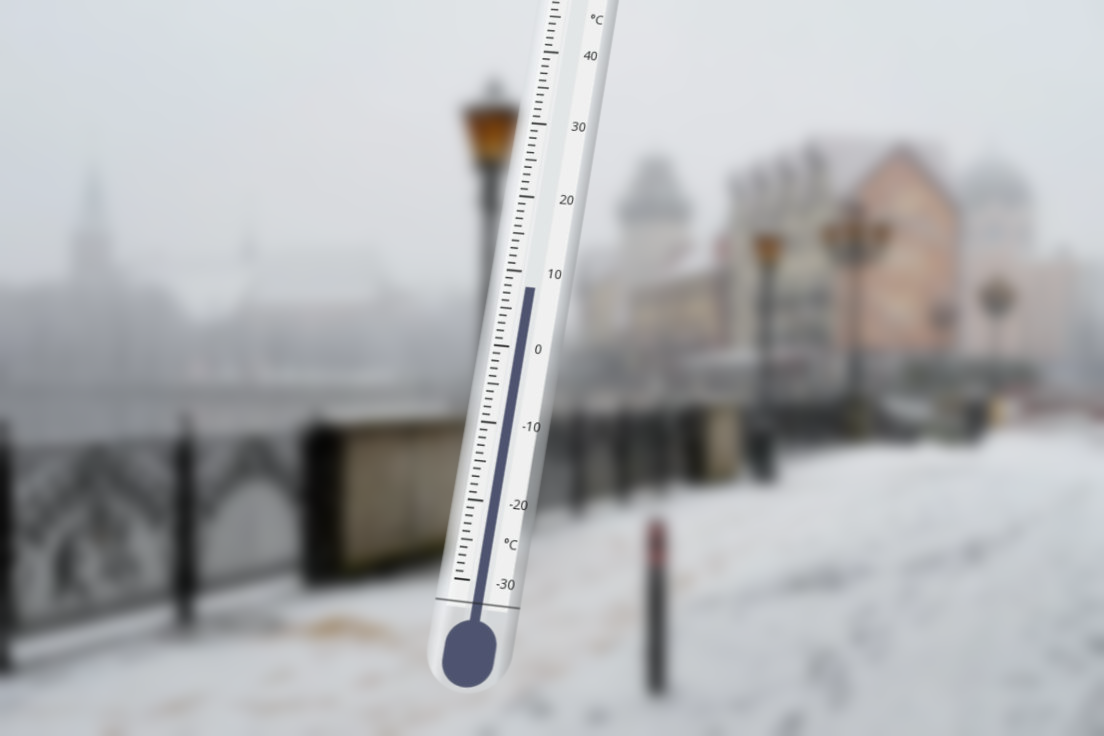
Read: 8 °C
